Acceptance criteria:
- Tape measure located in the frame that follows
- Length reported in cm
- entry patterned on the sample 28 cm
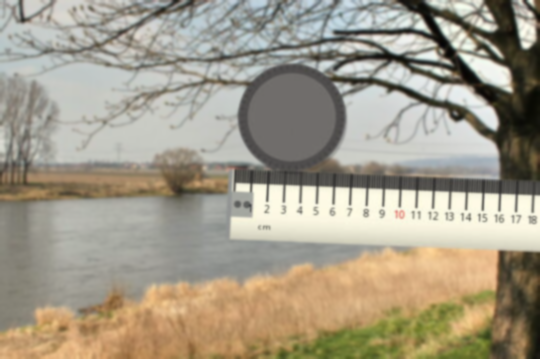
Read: 6.5 cm
